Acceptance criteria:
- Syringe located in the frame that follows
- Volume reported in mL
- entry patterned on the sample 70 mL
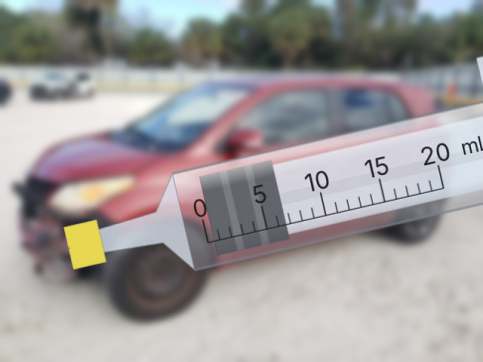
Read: 0.5 mL
